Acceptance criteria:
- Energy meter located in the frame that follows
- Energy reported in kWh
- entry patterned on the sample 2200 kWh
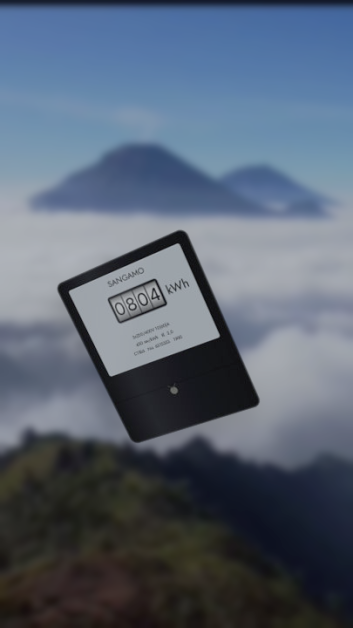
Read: 804 kWh
